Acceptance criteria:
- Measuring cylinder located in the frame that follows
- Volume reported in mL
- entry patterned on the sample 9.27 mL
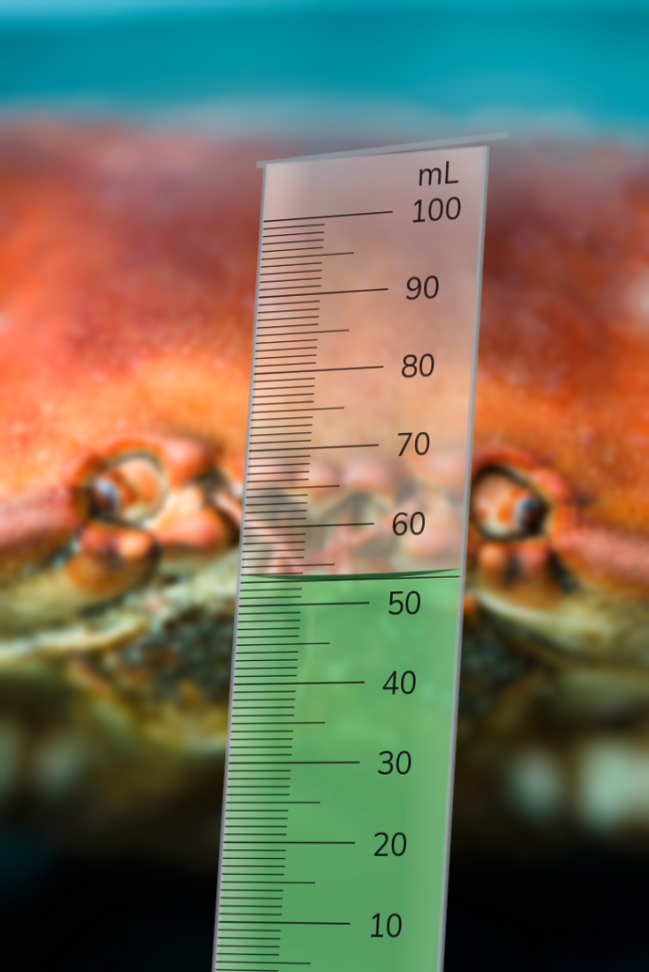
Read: 53 mL
